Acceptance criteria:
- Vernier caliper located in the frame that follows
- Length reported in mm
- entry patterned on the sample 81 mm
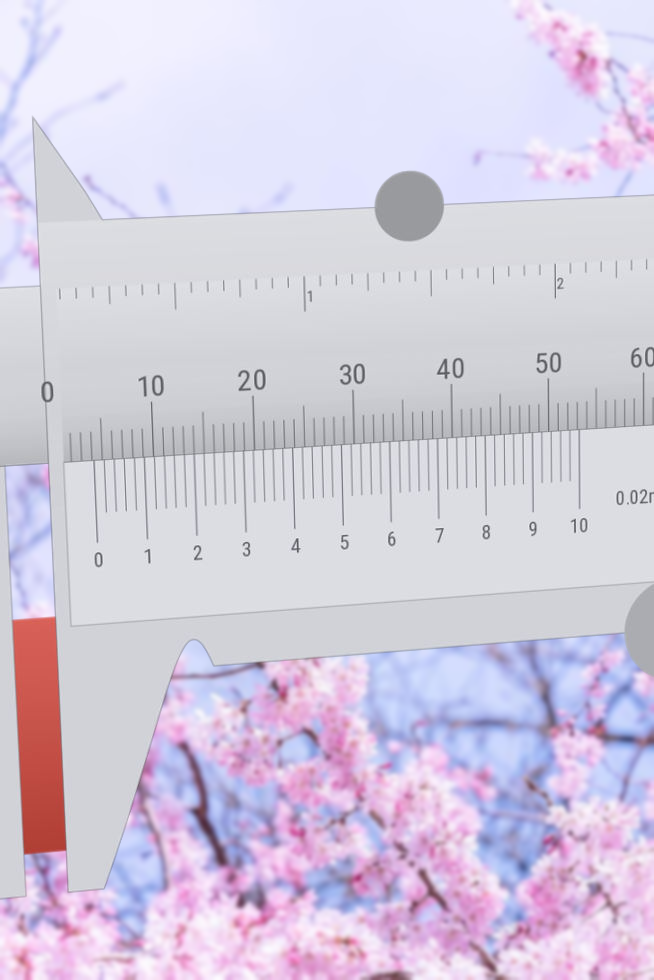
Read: 4.2 mm
